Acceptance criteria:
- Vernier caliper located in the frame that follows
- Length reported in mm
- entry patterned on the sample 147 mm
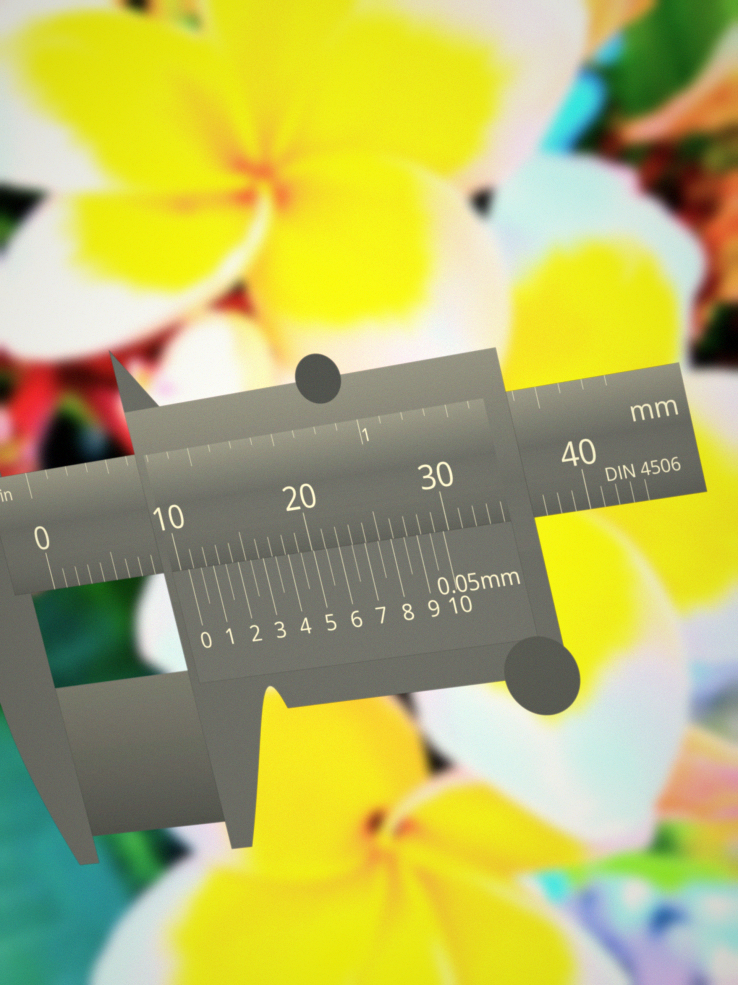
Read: 10.6 mm
